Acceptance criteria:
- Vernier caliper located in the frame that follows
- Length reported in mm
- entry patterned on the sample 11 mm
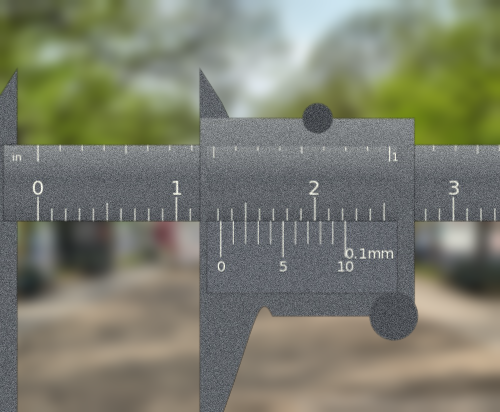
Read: 13.2 mm
